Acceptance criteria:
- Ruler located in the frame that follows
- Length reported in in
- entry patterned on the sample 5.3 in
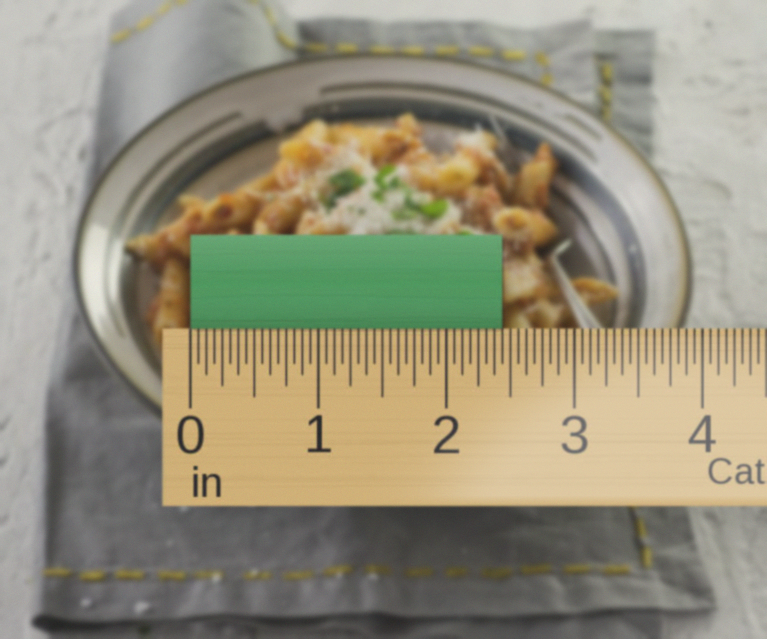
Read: 2.4375 in
